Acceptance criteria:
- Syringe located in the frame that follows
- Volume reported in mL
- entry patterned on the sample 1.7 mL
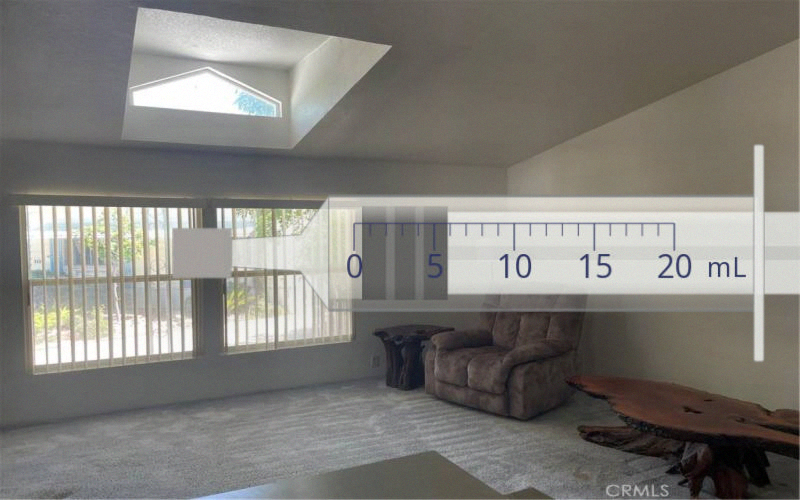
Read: 0.5 mL
